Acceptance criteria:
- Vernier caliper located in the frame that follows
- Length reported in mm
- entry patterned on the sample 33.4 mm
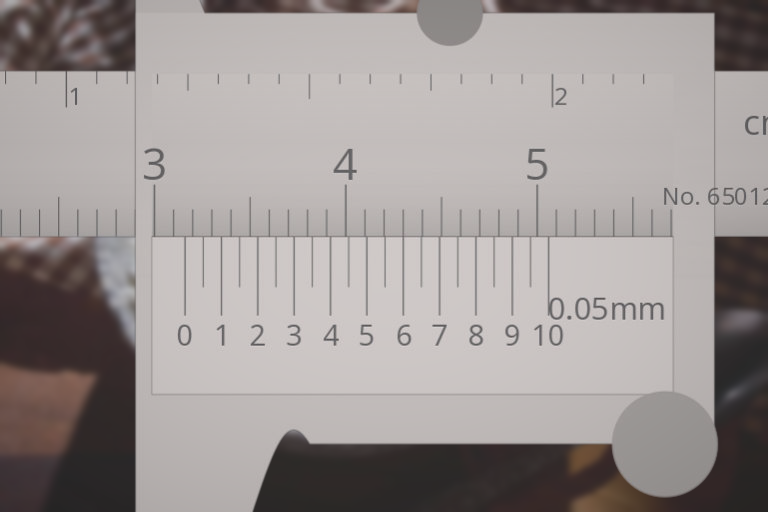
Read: 31.6 mm
